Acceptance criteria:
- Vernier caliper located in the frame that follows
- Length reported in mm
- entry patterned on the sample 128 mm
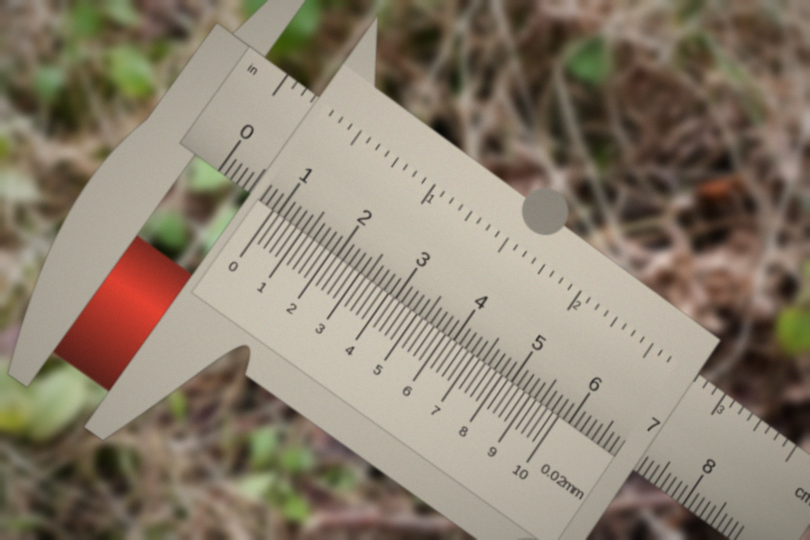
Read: 9.2 mm
